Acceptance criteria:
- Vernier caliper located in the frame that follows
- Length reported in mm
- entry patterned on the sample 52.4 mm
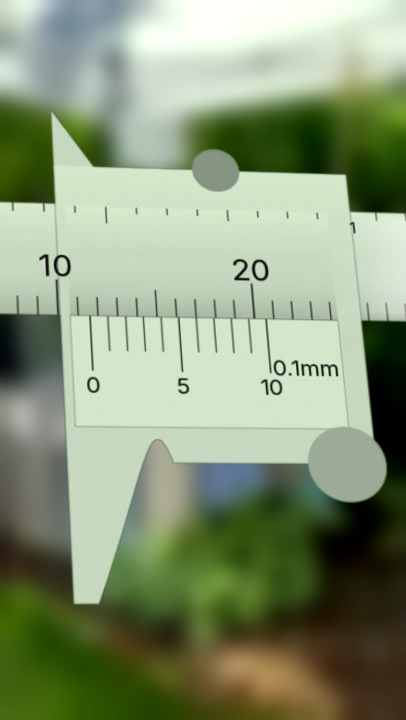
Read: 11.6 mm
